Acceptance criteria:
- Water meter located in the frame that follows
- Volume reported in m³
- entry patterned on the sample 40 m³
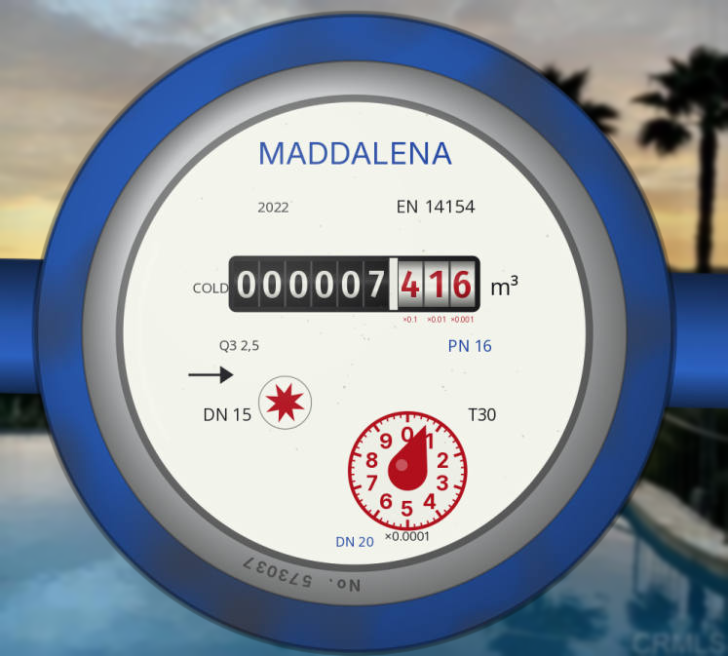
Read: 7.4160 m³
